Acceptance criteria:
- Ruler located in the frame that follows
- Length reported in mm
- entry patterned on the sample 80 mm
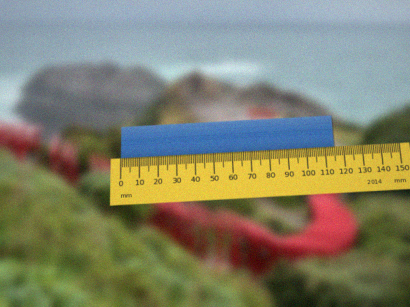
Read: 115 mm
